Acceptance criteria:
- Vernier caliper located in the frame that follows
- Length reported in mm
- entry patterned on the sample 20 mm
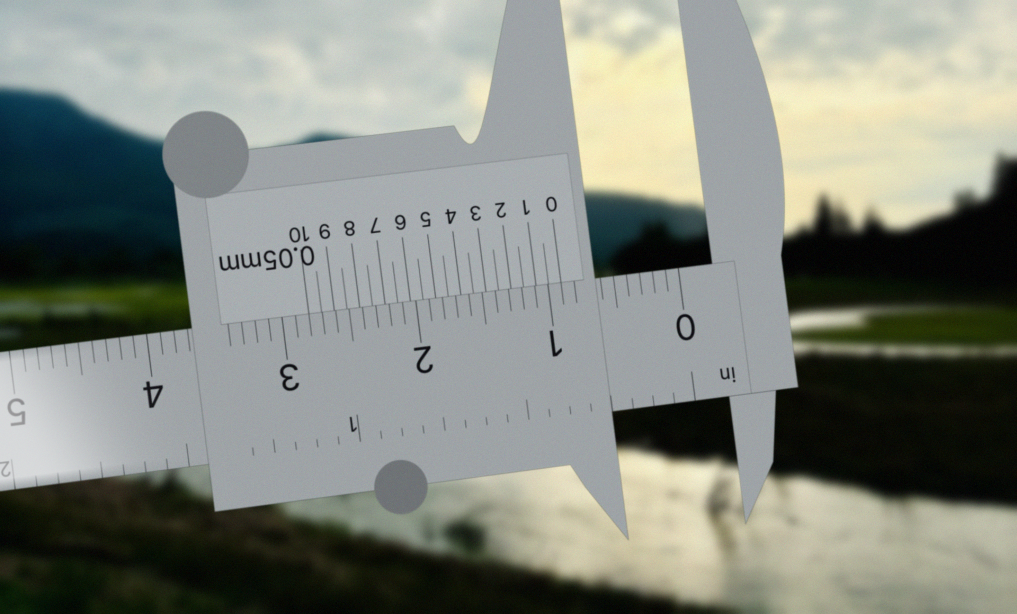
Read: 9.0 mm
